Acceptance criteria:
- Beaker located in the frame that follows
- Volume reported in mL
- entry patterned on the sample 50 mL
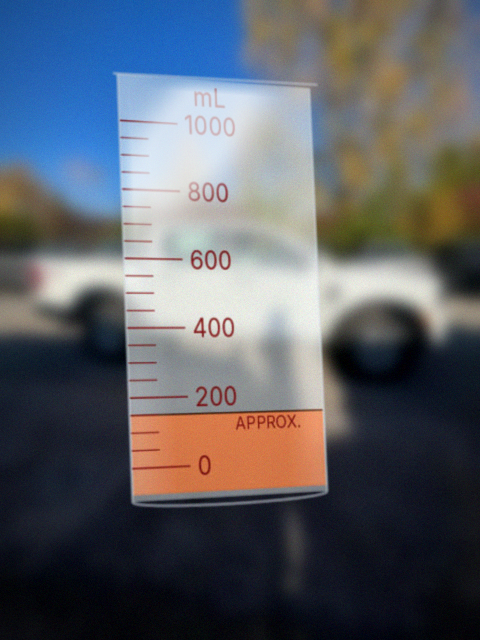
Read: 150 mL
